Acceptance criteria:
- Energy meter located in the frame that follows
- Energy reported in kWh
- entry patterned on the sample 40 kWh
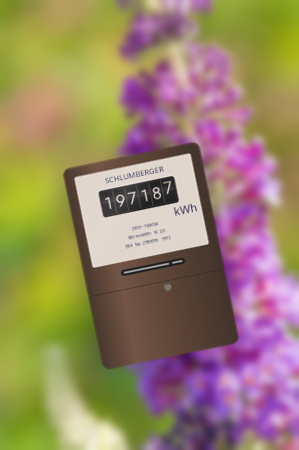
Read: 197187 kWh
